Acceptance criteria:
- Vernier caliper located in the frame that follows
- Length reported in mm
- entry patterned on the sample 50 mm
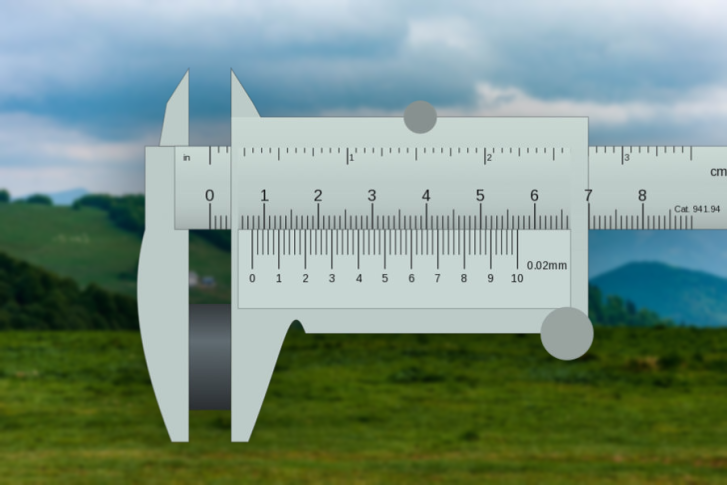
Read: 7.8 mm
